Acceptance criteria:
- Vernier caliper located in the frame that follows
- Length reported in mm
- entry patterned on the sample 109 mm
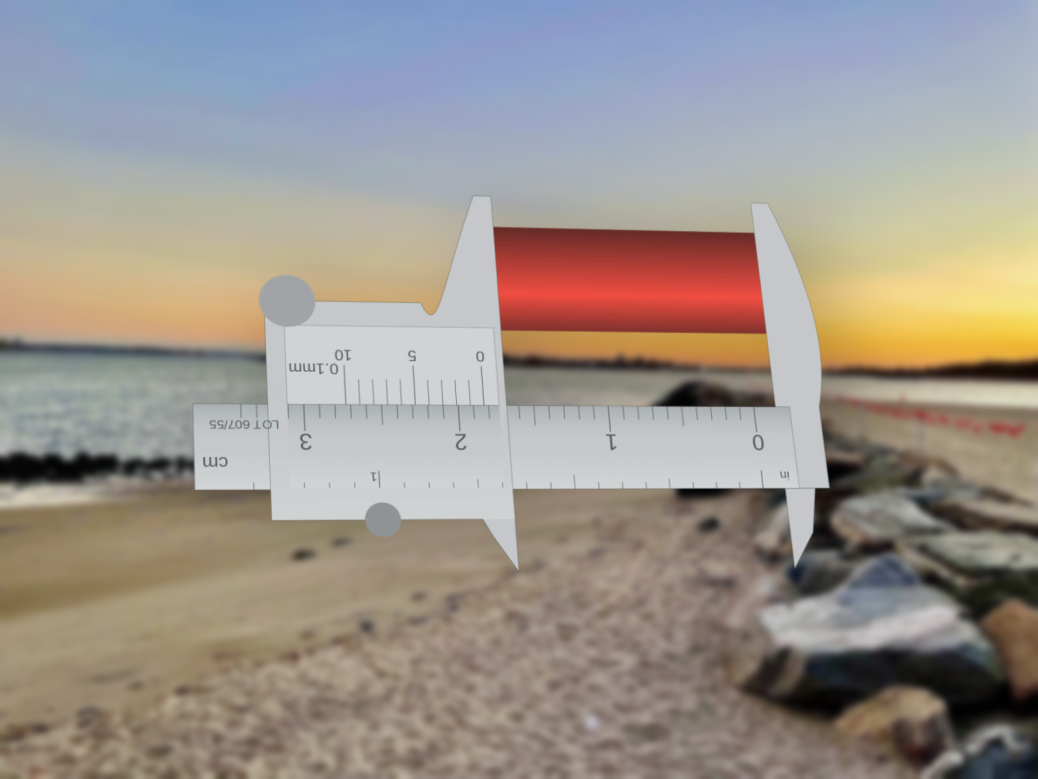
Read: 18.3 mm
